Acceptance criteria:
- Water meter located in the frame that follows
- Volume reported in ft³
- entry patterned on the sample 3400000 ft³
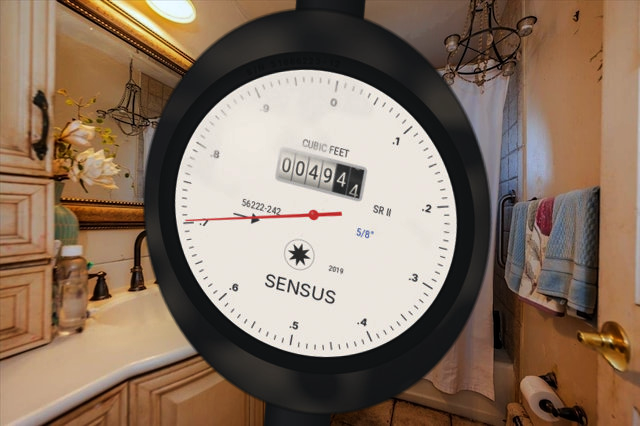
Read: 4943.70 ft³
